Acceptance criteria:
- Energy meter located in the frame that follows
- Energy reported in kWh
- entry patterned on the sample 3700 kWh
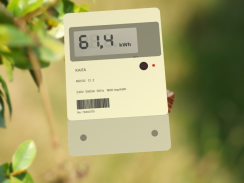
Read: 61.4 kWh
